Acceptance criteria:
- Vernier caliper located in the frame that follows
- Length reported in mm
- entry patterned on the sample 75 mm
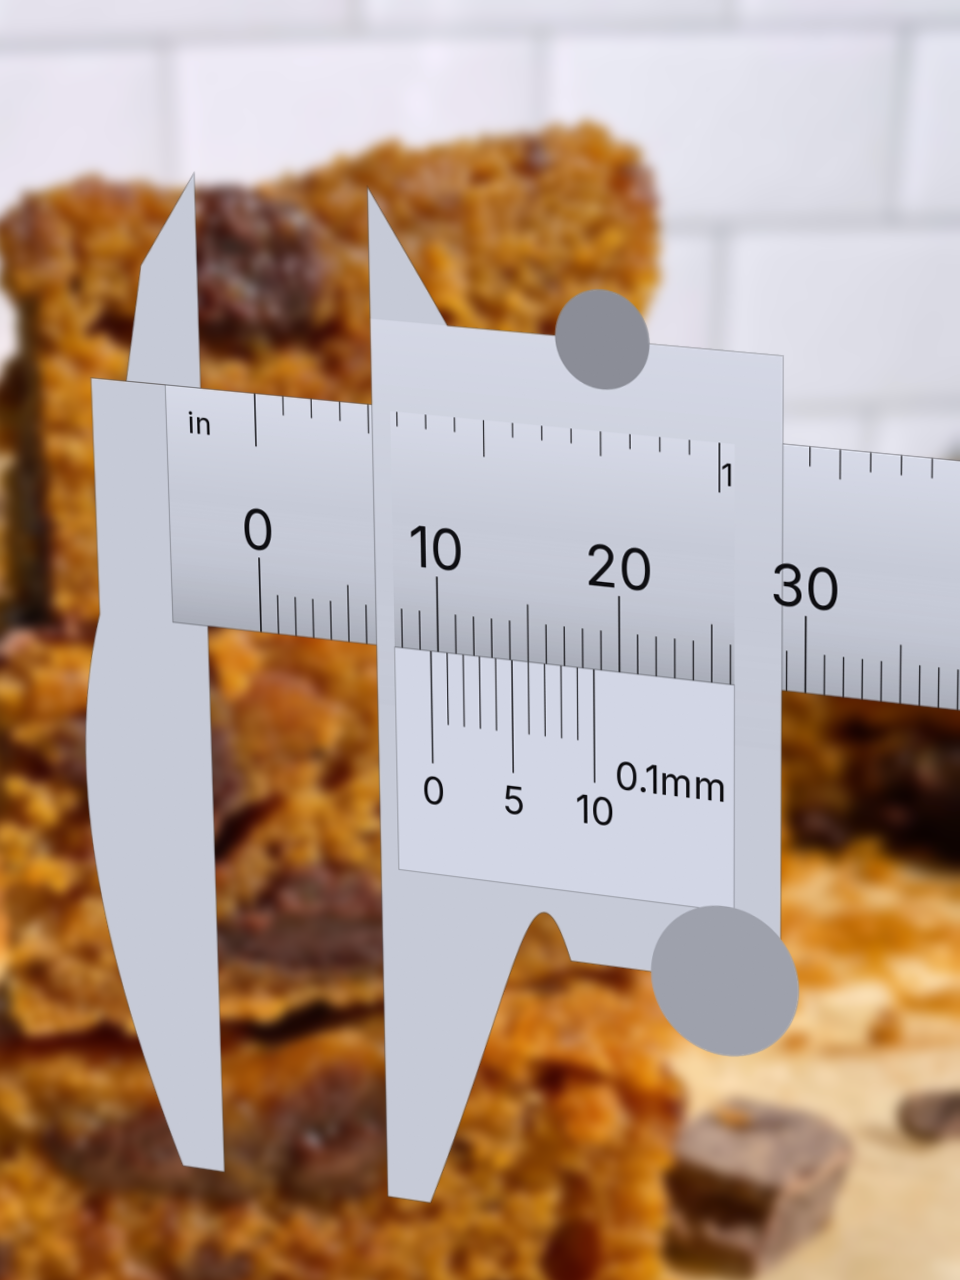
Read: 9.6 mm
